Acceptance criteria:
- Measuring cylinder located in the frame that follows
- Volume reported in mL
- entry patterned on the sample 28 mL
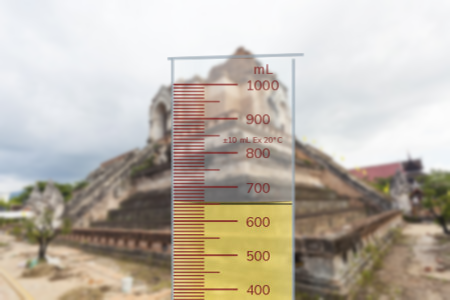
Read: 650 mL
